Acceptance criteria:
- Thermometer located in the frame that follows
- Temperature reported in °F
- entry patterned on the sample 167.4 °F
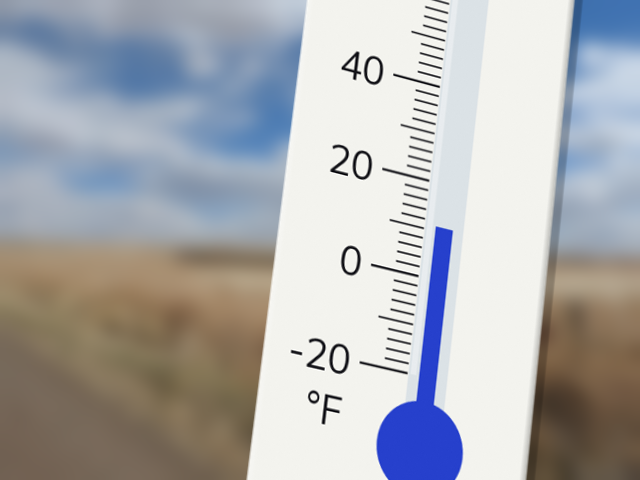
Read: 11 °F
